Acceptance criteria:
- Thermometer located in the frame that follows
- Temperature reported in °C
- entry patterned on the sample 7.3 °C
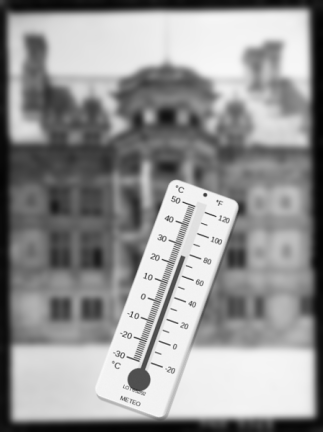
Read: 25 °C
